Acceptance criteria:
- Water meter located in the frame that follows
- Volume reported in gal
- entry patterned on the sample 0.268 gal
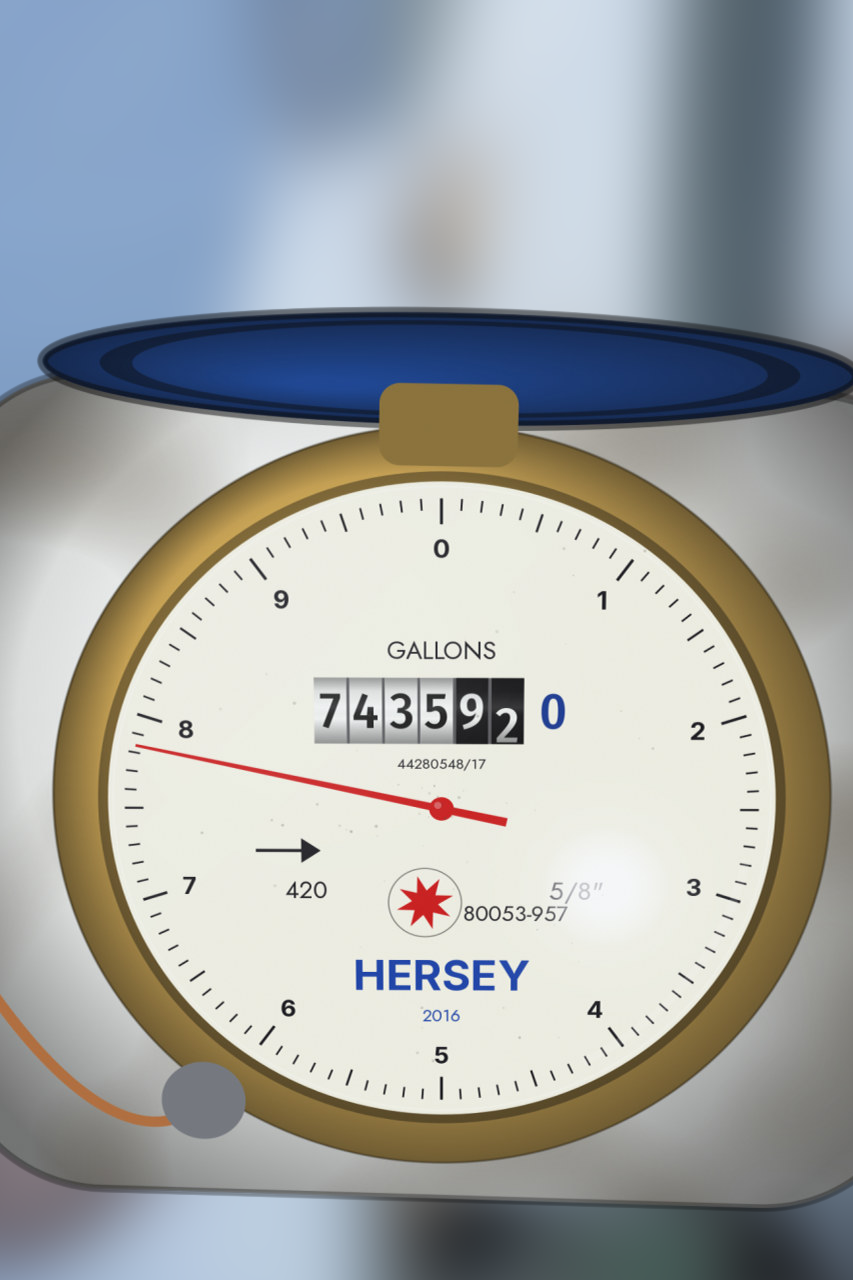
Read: 7435917.8 gal
